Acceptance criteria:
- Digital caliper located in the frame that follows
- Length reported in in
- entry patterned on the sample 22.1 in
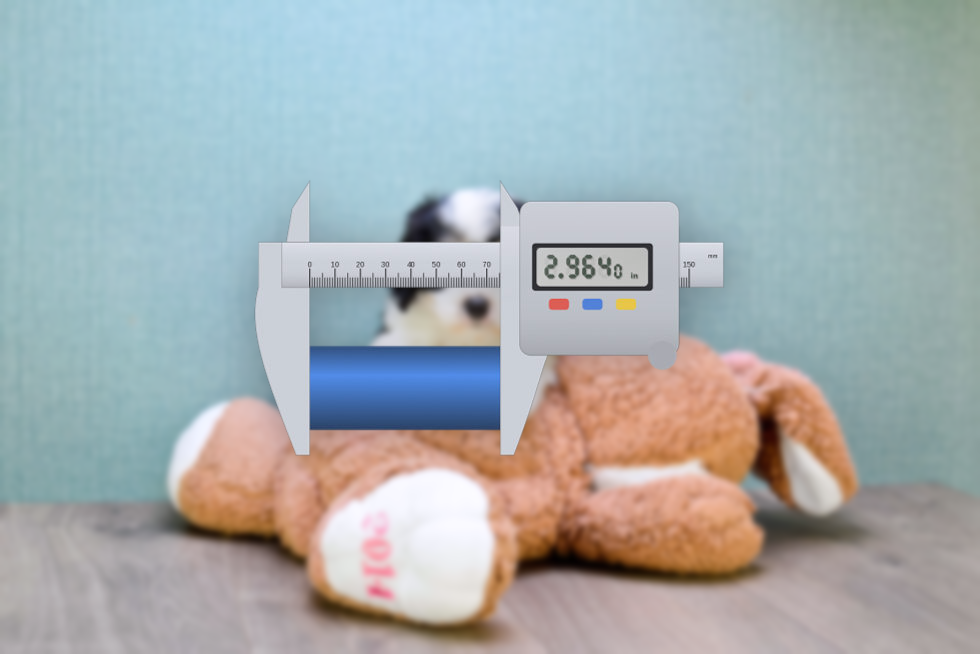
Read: 2.9640 in
